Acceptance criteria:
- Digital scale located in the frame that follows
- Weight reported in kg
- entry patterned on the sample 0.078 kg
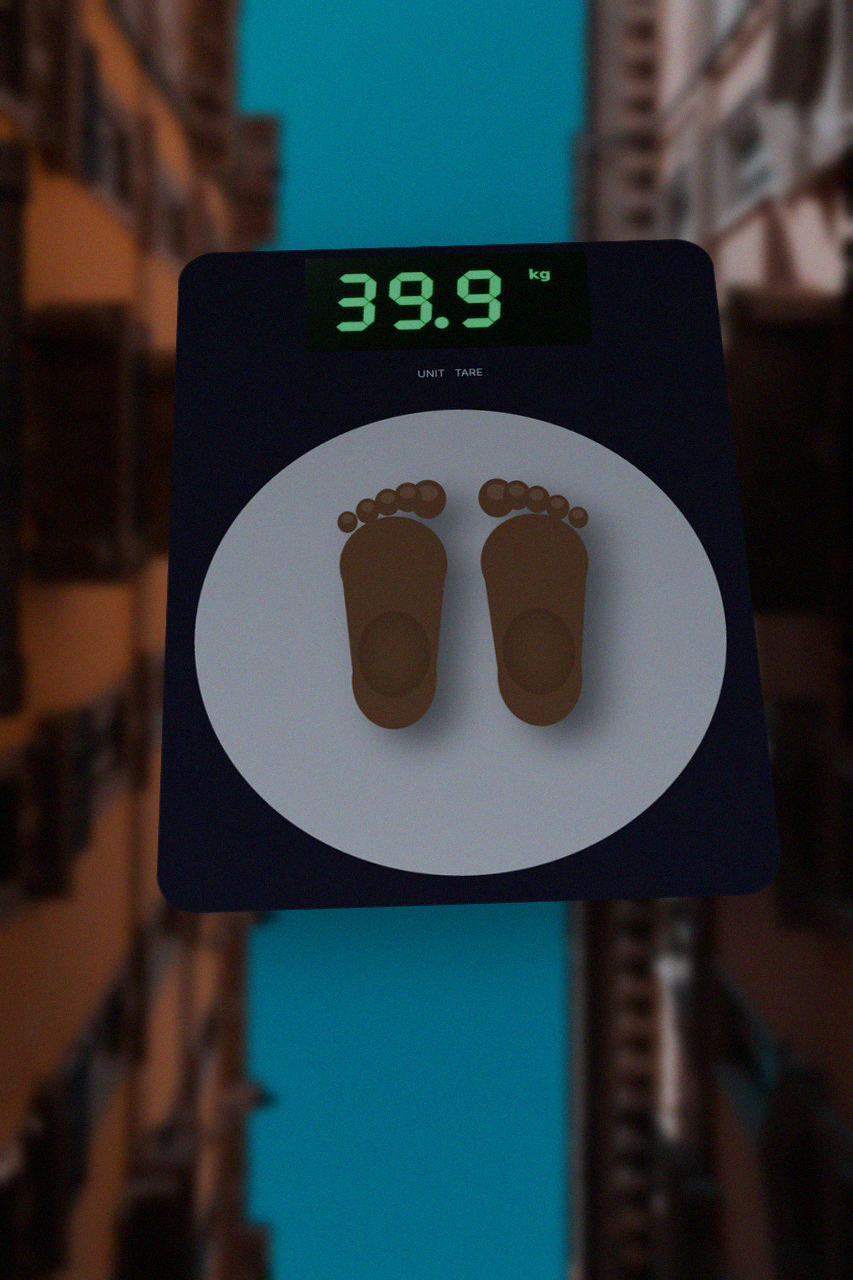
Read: 39.9 kg
